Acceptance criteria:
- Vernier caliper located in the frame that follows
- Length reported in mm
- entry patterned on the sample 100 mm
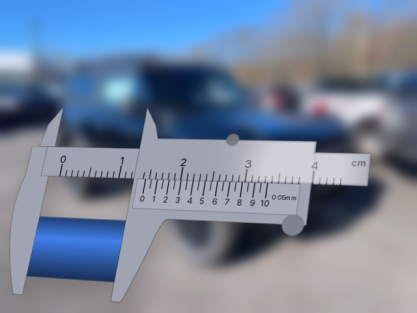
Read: 14.4 mm
